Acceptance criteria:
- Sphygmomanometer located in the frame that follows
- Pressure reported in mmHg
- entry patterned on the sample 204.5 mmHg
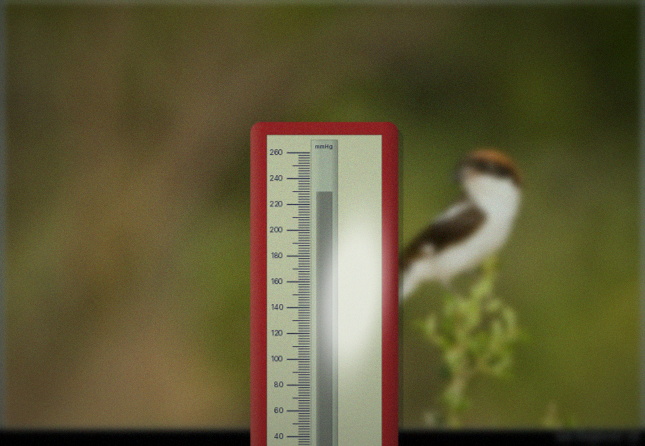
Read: 230 mmHg
